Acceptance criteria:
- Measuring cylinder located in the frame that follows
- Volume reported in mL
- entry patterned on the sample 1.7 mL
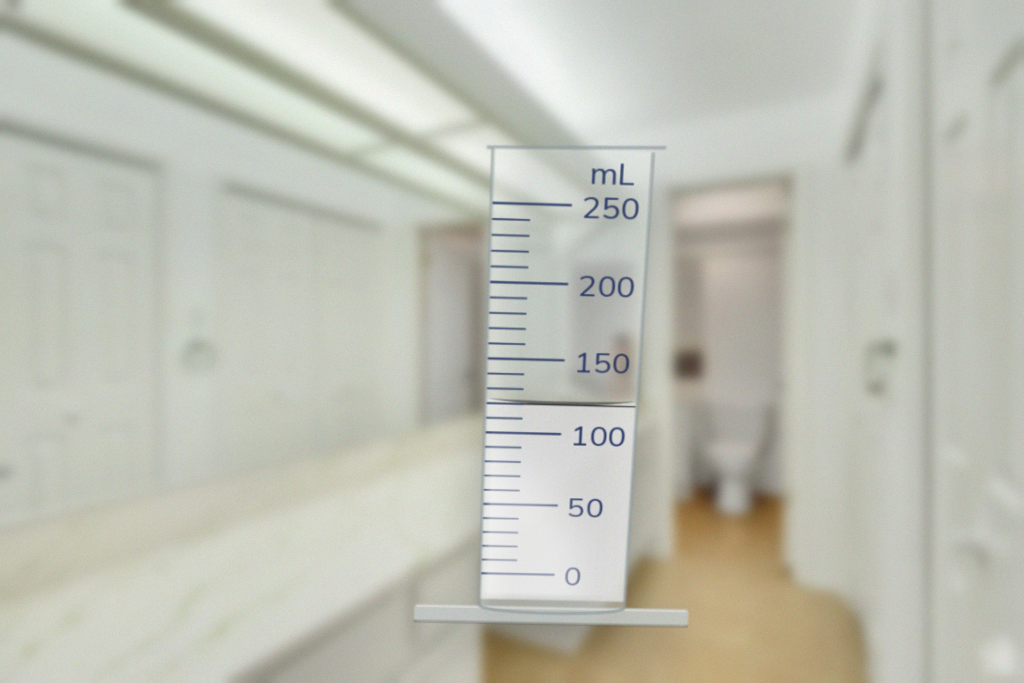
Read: 120 mL
